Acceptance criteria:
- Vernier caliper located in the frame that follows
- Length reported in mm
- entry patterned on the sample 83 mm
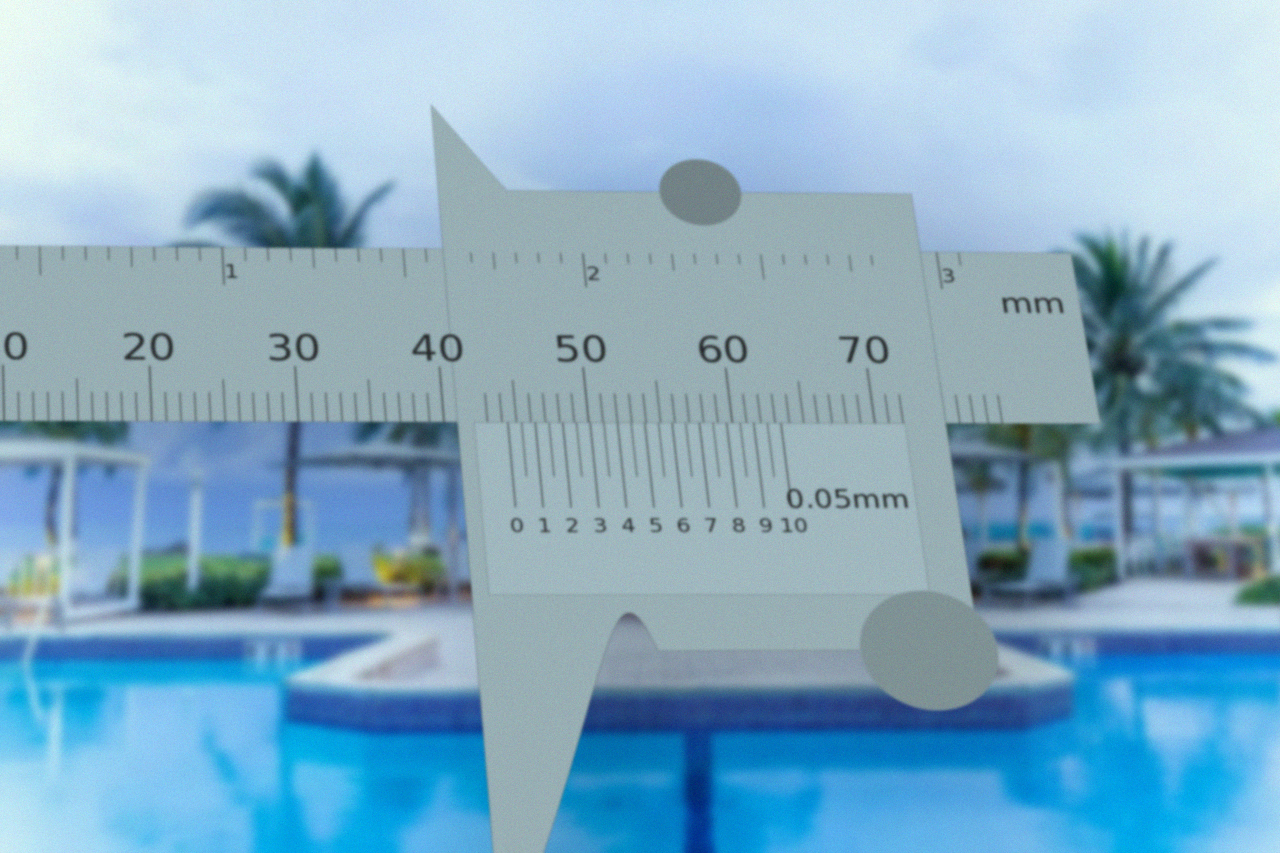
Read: 44.4 mm
